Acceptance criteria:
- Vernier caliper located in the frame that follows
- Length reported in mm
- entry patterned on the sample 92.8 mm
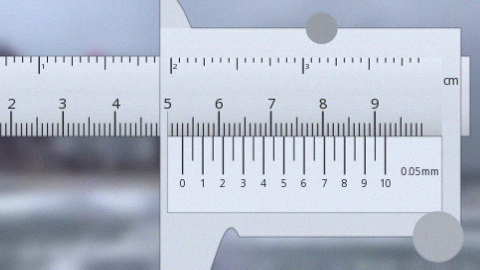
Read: 53.0 mm
